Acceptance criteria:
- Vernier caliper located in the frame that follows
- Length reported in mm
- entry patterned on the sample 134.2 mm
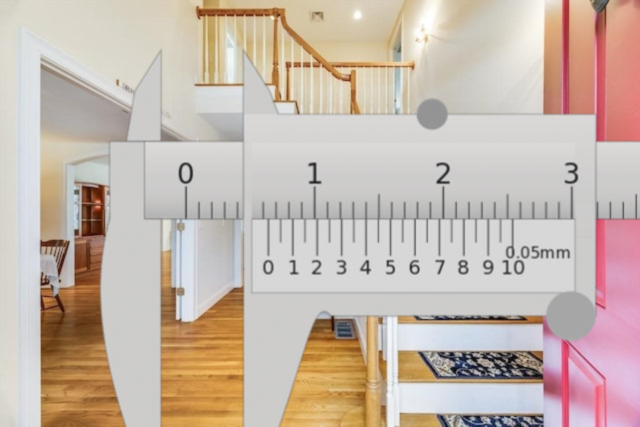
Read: 6.4 mm
